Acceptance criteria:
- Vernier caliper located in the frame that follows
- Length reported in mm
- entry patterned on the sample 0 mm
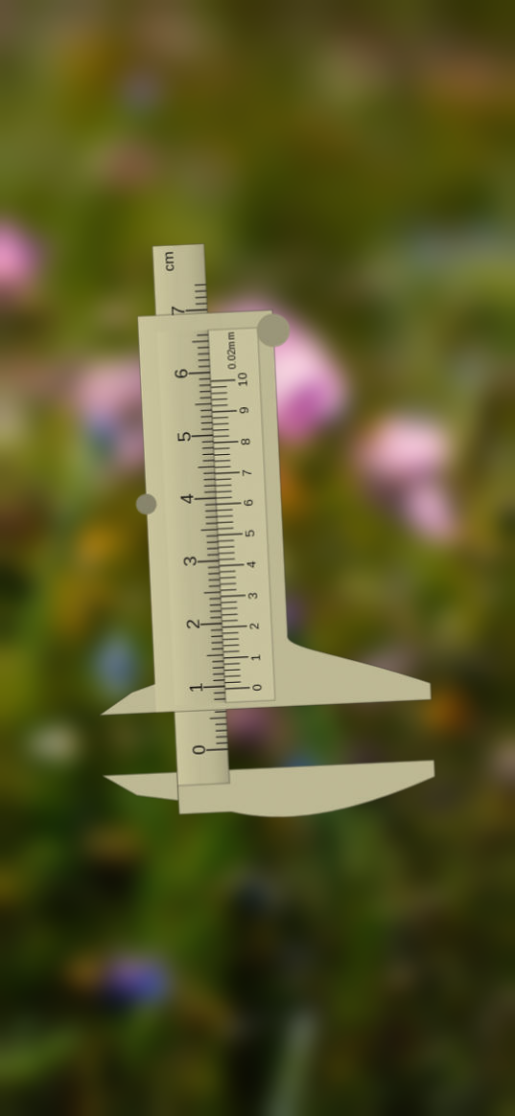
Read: 9.6 mm
